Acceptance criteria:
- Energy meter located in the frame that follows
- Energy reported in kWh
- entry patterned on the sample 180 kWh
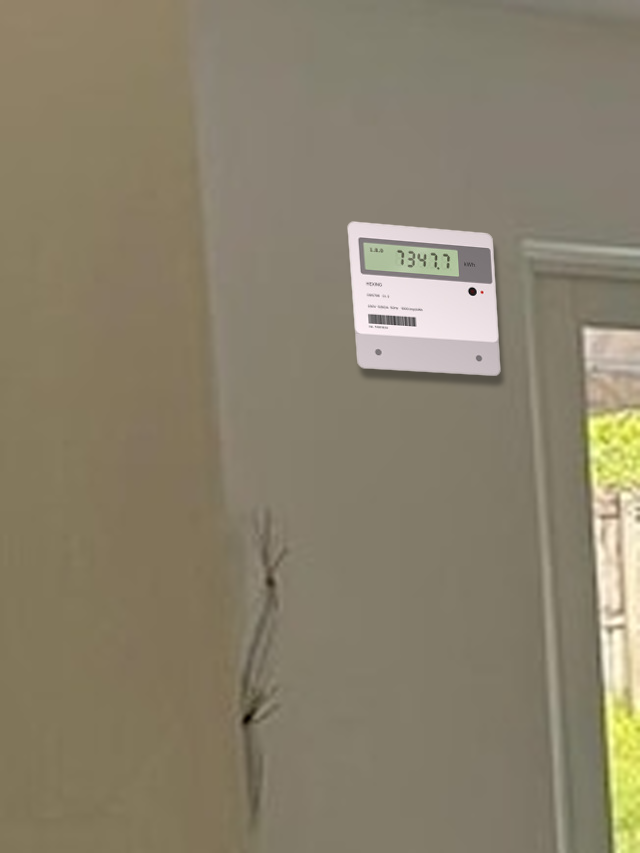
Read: 7347.7 kWh
